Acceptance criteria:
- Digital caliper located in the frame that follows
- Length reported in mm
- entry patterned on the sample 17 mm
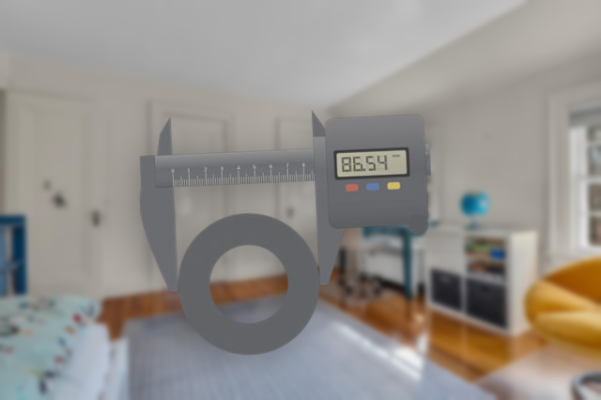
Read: 86.54 mm
